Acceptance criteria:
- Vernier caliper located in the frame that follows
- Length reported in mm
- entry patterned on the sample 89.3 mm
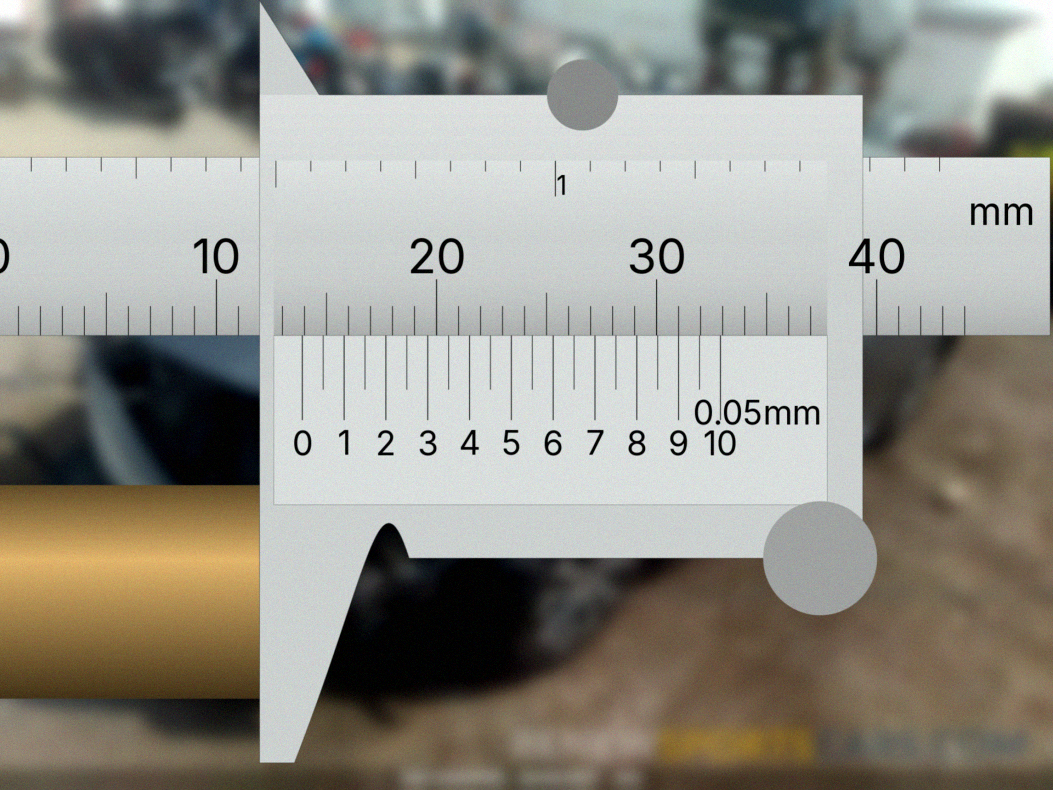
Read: 13.90 mm
